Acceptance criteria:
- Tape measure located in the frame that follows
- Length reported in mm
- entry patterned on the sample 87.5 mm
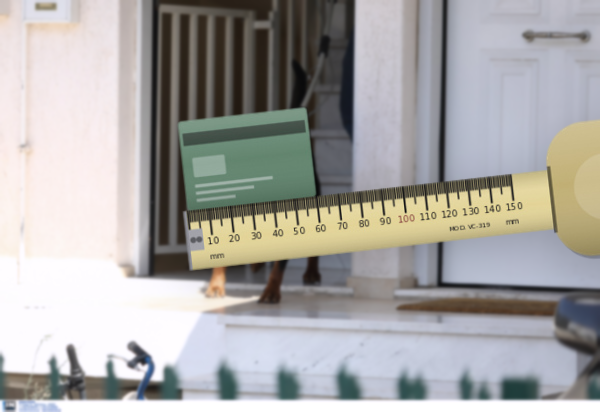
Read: 60 mm
